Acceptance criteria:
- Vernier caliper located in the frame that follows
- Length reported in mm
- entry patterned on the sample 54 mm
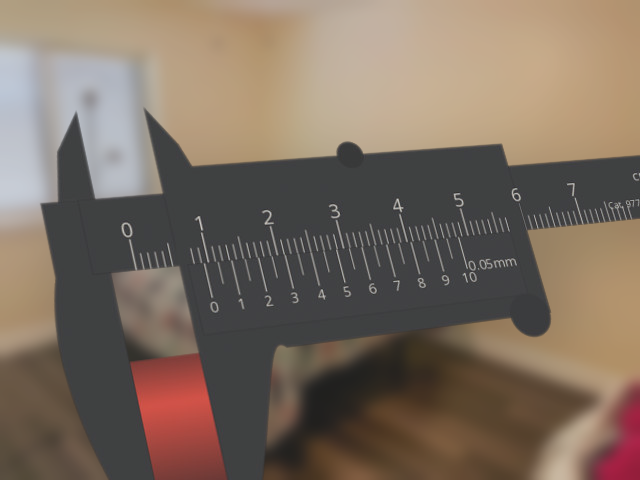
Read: 9.4 mm
